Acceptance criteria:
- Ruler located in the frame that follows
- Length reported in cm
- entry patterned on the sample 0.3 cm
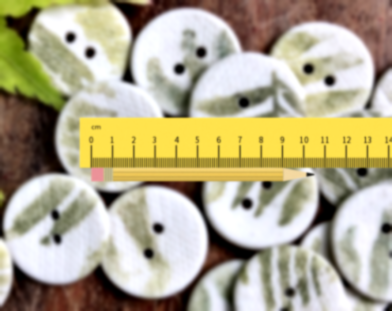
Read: 10.5 cm
